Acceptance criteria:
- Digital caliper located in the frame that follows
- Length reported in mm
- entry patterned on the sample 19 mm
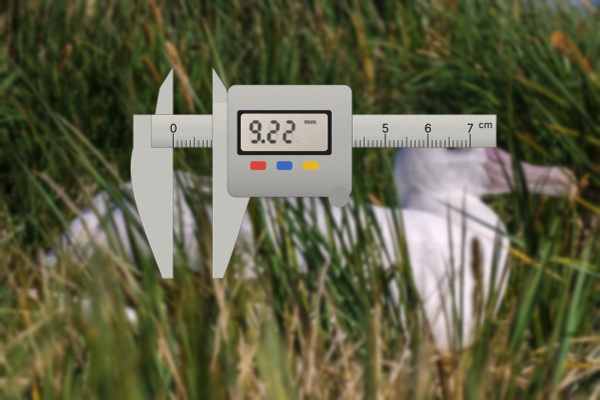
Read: 9.22 mm
